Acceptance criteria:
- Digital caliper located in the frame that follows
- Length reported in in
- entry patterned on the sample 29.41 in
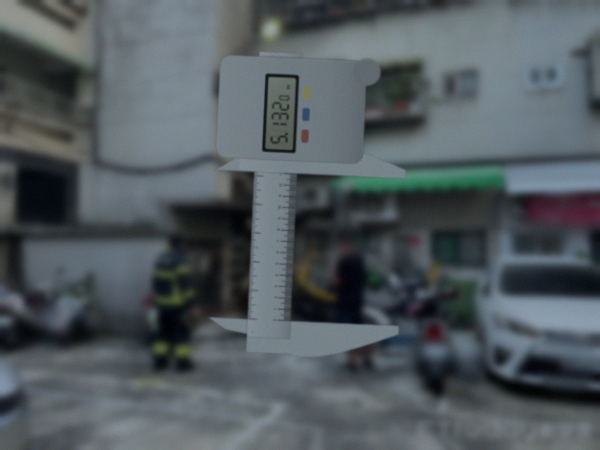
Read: 5.1320 in
